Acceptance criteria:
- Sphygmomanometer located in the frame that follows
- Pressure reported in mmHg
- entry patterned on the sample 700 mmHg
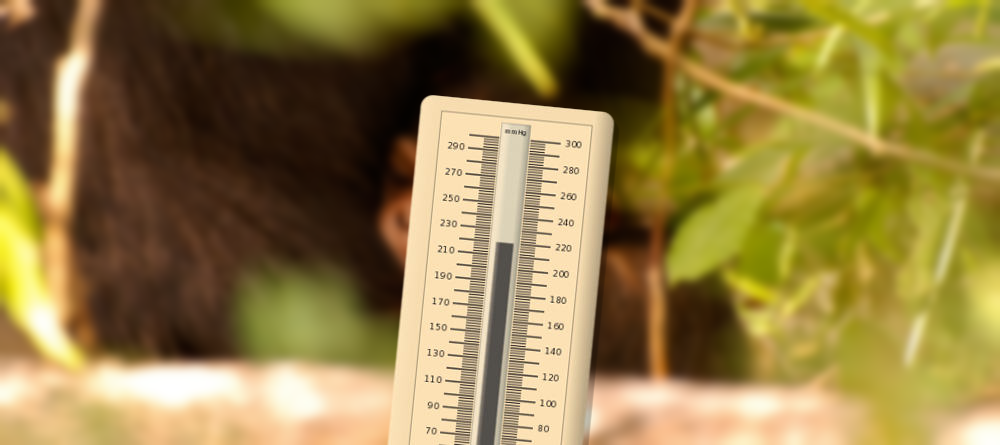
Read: 220 mmHg
